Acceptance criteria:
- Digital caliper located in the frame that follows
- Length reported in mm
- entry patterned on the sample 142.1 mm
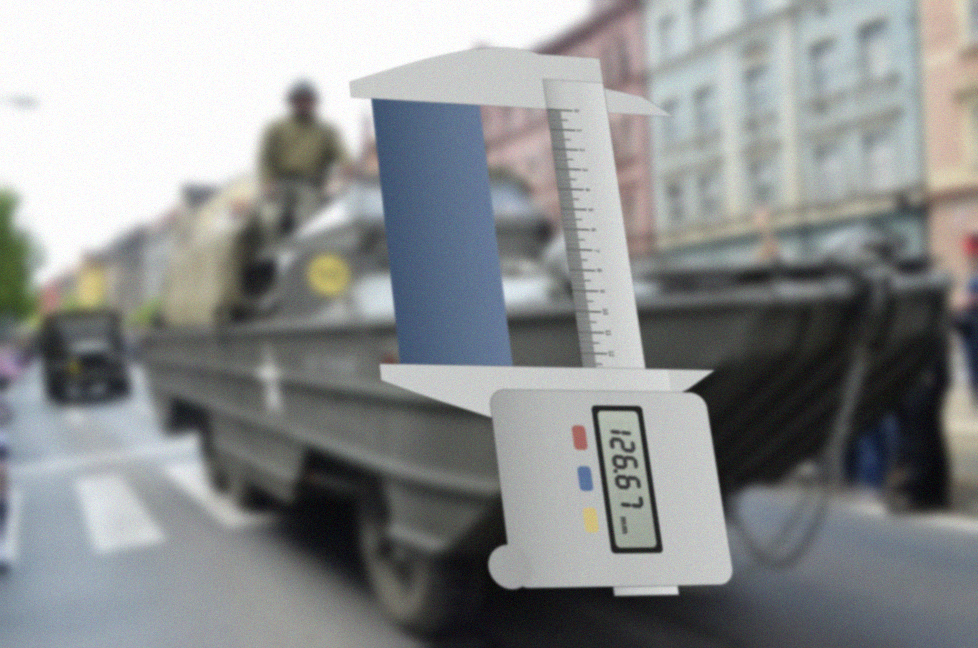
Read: 126.67 mm
